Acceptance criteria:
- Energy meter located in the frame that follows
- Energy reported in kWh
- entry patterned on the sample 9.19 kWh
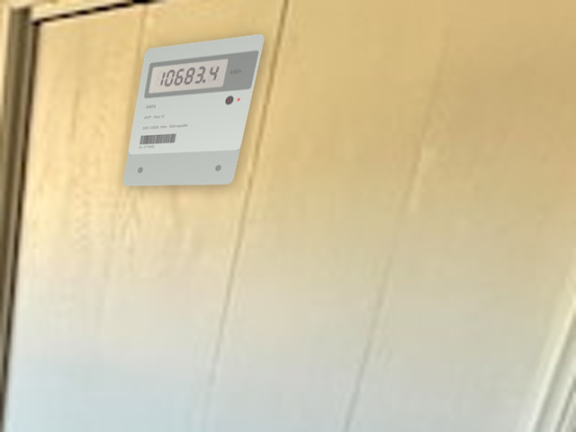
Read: 10683.4 kWh
